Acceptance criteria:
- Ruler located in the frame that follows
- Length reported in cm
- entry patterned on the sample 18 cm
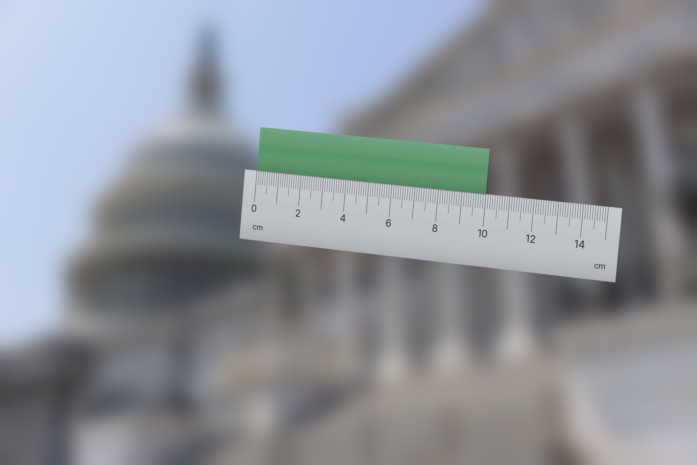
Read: 10 cm
